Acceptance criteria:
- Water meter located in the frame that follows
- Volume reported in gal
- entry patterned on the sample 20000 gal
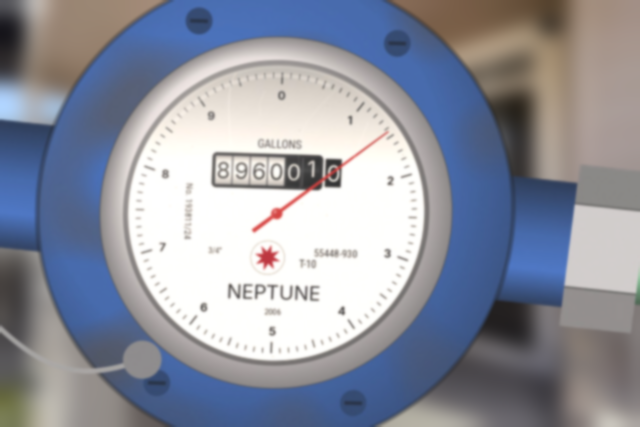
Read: 8960011.4 gal
